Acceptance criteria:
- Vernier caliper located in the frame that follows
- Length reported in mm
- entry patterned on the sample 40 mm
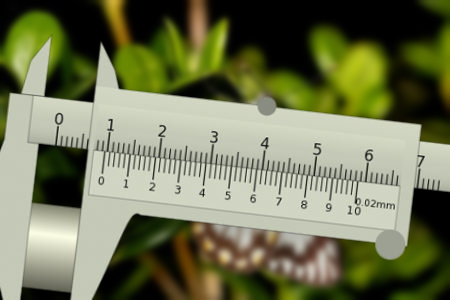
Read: 9.5 mm
